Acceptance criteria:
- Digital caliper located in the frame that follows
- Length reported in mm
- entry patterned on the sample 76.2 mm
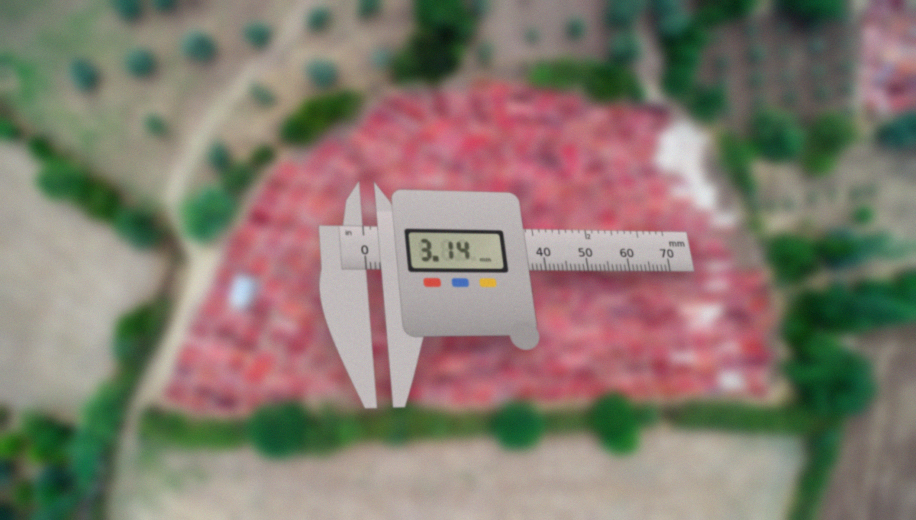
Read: 3.14 mm
